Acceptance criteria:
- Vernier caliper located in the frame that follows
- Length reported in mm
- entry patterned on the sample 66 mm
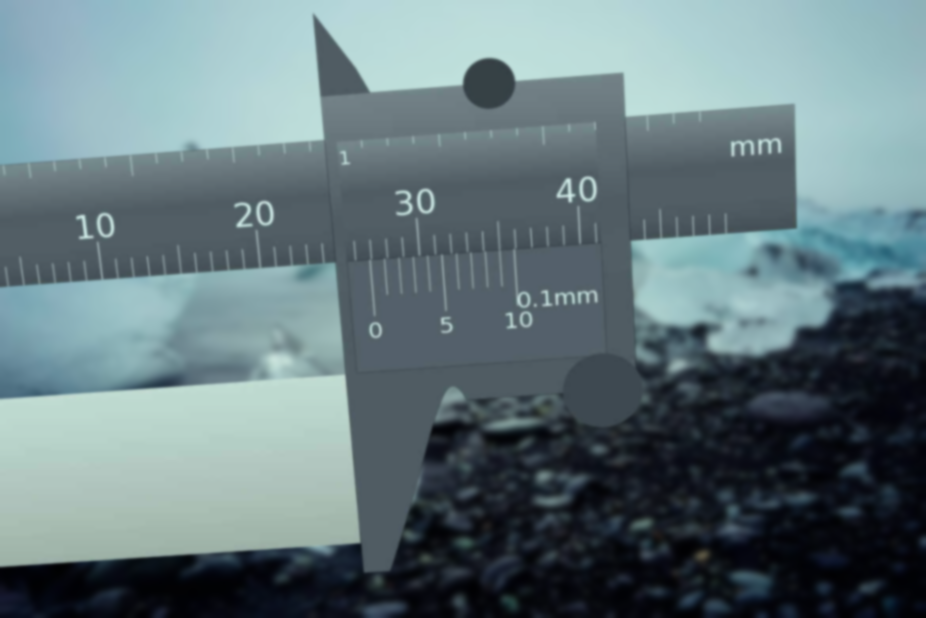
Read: 26.9 mm
